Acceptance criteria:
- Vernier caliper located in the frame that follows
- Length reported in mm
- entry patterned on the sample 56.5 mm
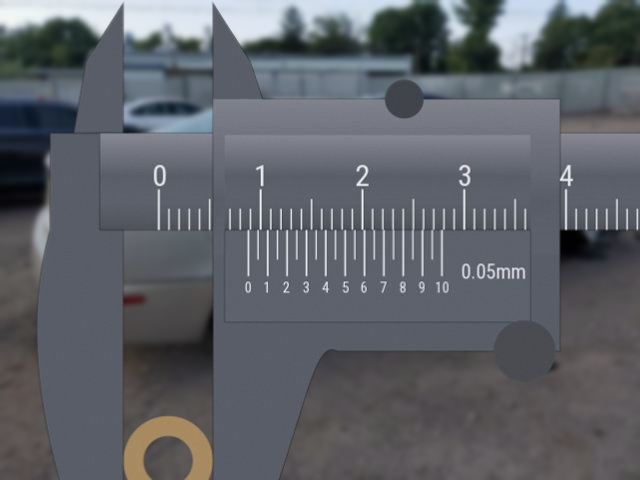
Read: 8.8 mm
